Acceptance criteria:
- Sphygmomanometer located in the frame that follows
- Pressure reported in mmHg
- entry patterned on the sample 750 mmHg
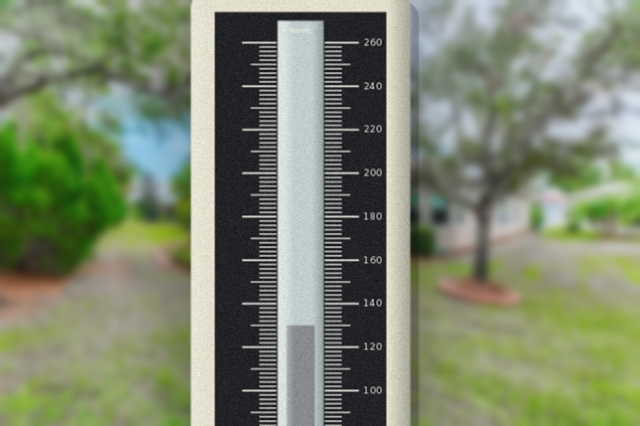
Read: 130 mmHg
